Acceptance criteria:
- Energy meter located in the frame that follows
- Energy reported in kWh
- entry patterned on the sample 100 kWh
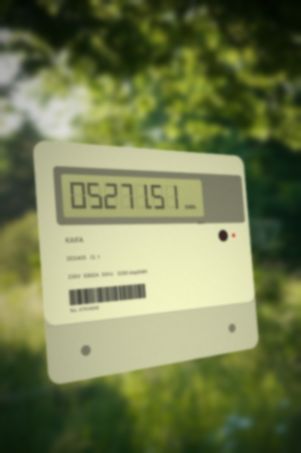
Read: 5271.51 kWh
